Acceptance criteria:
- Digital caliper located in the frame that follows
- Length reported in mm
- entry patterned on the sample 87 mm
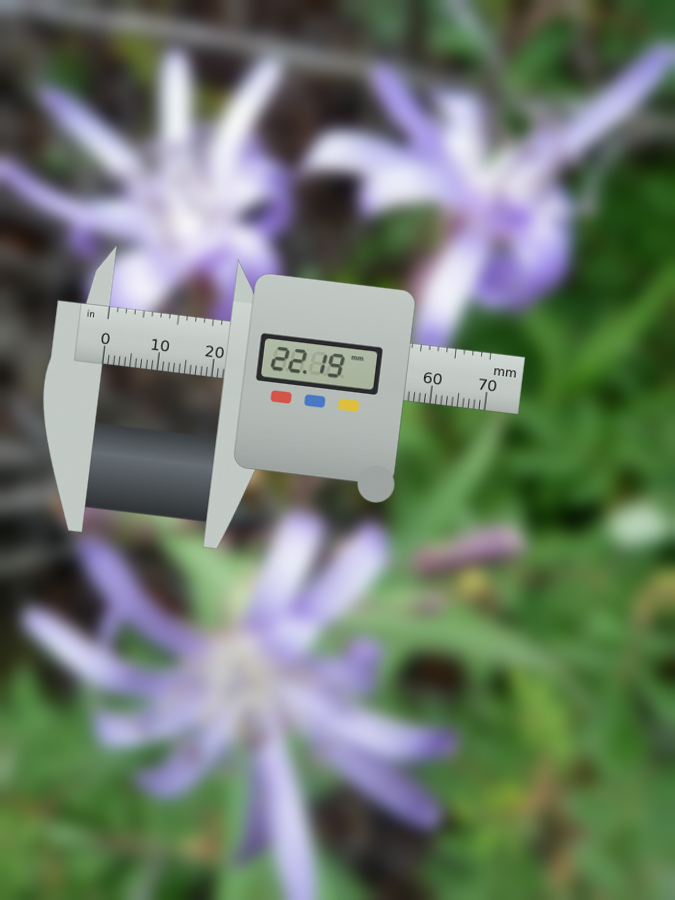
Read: 22.19 mm
